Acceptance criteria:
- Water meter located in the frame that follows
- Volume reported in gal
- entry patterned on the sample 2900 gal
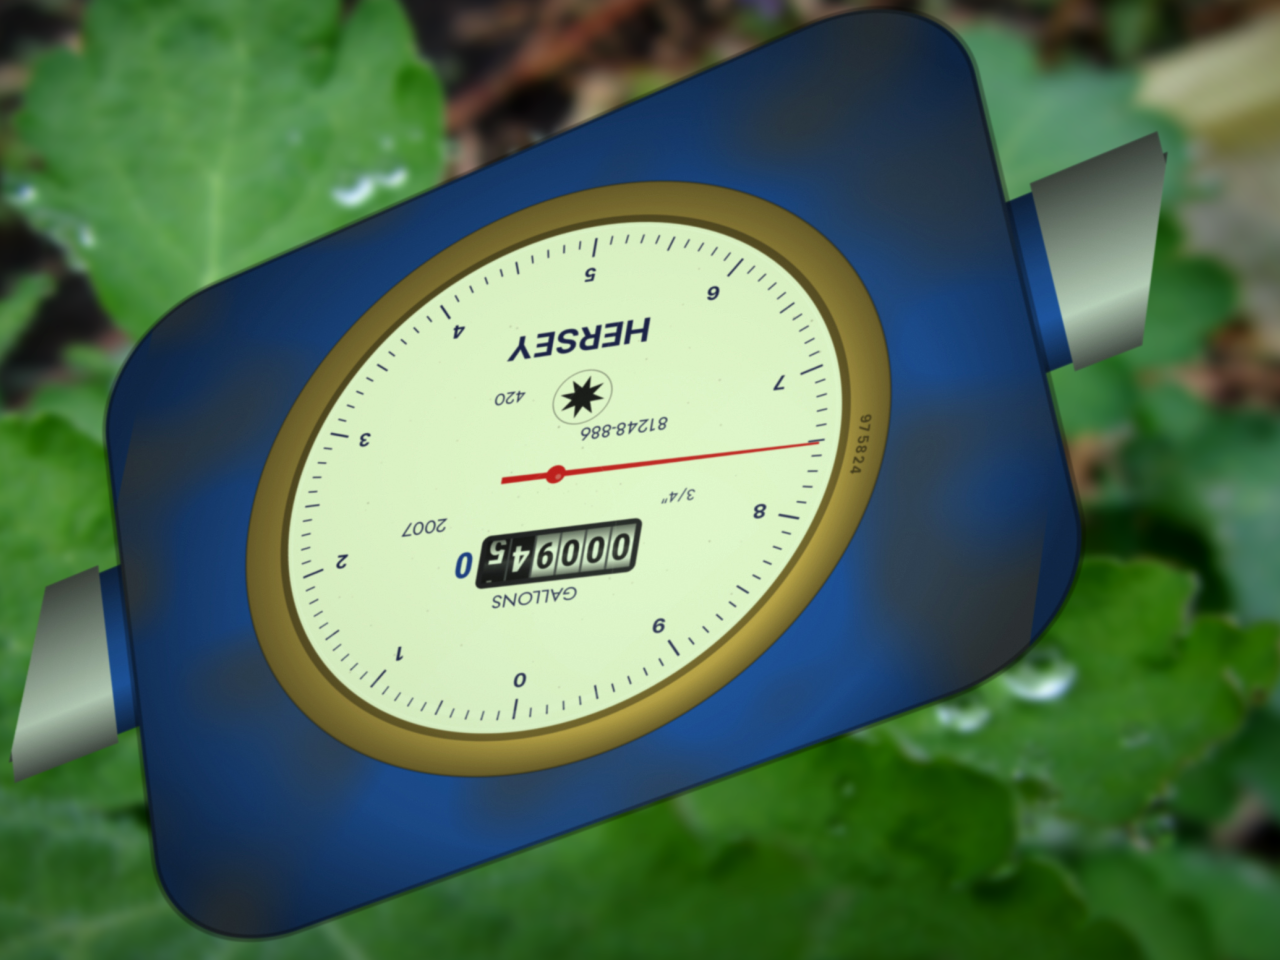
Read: 9447.5 gal
